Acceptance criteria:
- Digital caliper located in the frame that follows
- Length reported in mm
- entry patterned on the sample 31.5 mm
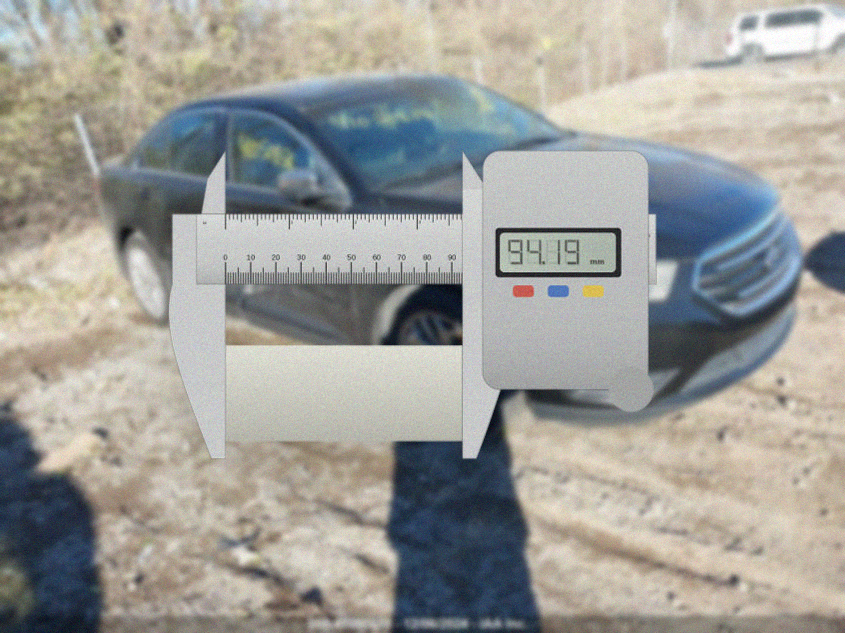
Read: 94.19 mm
